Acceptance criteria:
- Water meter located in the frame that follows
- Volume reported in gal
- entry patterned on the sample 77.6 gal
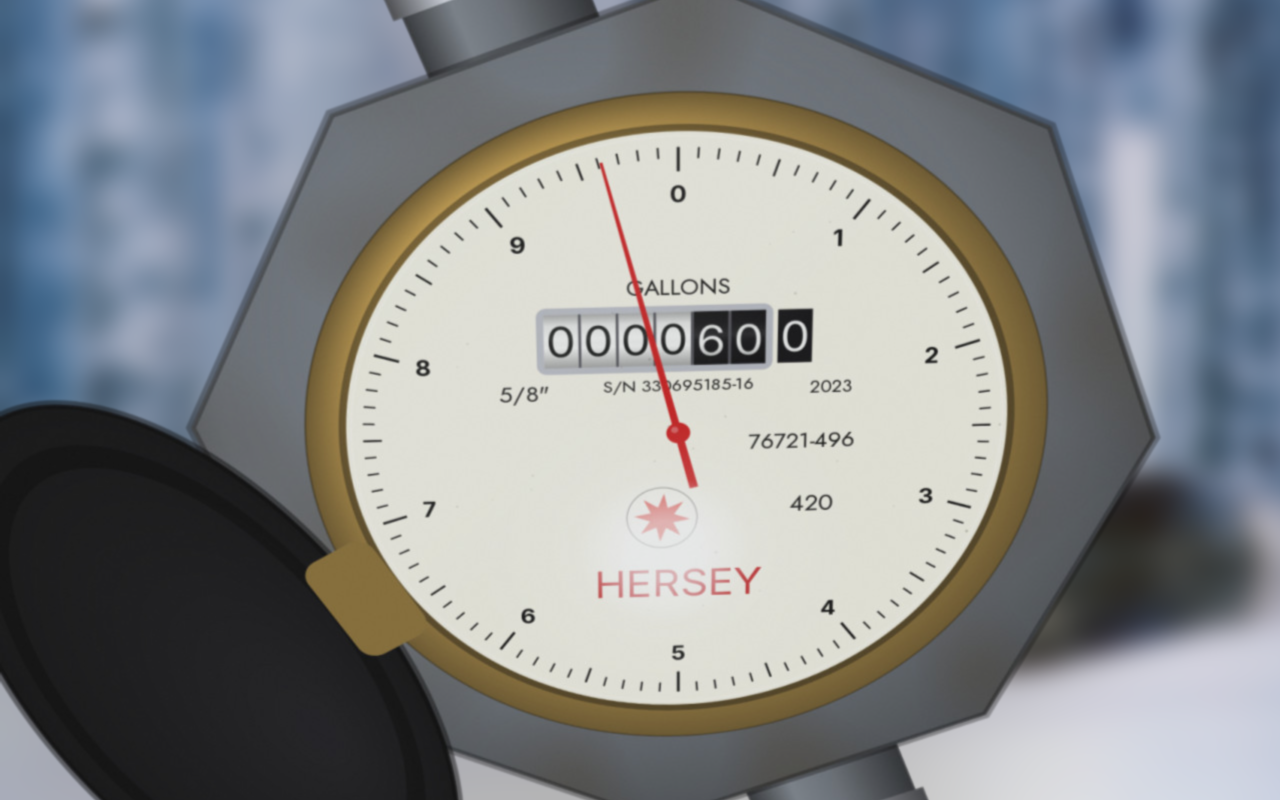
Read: 599.6 gal
